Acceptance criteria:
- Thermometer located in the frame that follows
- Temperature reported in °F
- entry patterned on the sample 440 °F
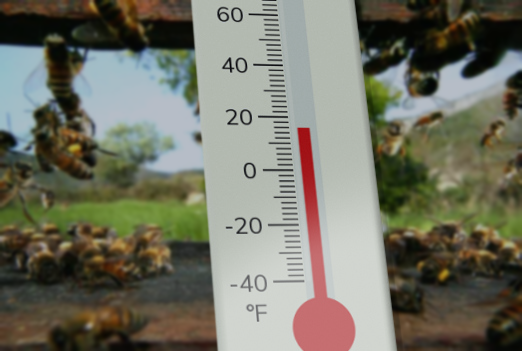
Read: 16 °F
